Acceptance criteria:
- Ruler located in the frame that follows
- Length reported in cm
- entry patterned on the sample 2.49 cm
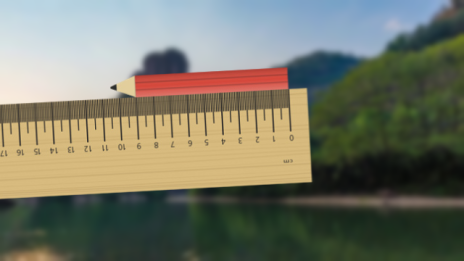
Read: 10.5 cm
